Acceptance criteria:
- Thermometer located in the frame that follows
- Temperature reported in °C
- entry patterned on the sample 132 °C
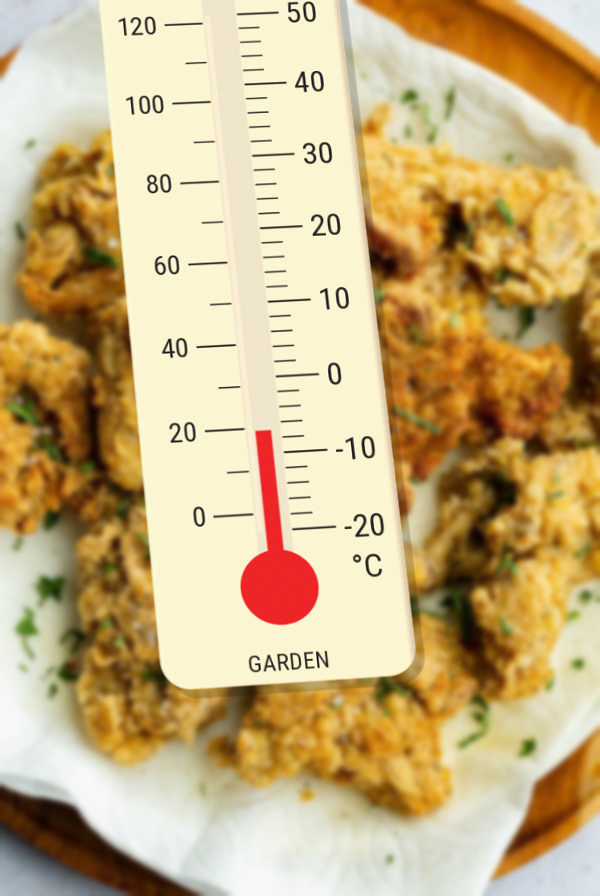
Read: -7 °C
